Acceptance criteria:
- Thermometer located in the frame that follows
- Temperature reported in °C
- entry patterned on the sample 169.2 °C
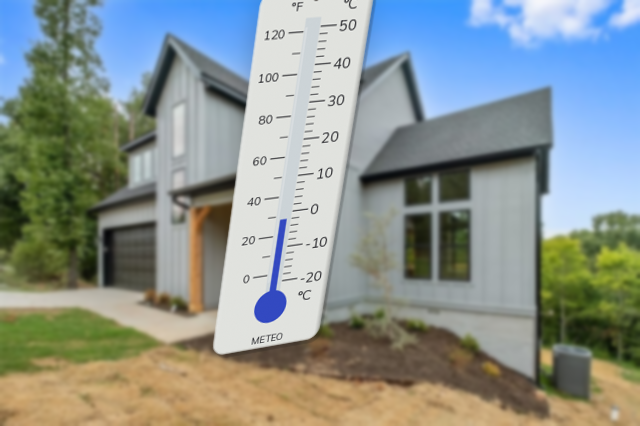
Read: -2 °C
